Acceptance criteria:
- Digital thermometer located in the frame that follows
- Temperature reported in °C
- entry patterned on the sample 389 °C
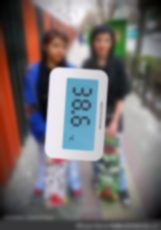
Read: 38.6 °C
